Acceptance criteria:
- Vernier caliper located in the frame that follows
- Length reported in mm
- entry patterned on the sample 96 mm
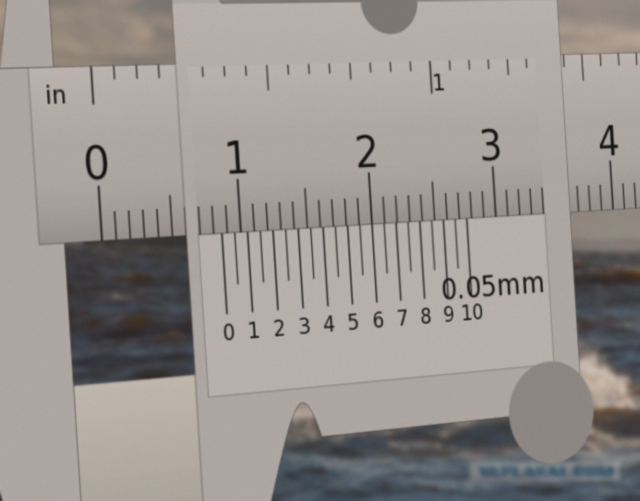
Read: 8.6 mm
